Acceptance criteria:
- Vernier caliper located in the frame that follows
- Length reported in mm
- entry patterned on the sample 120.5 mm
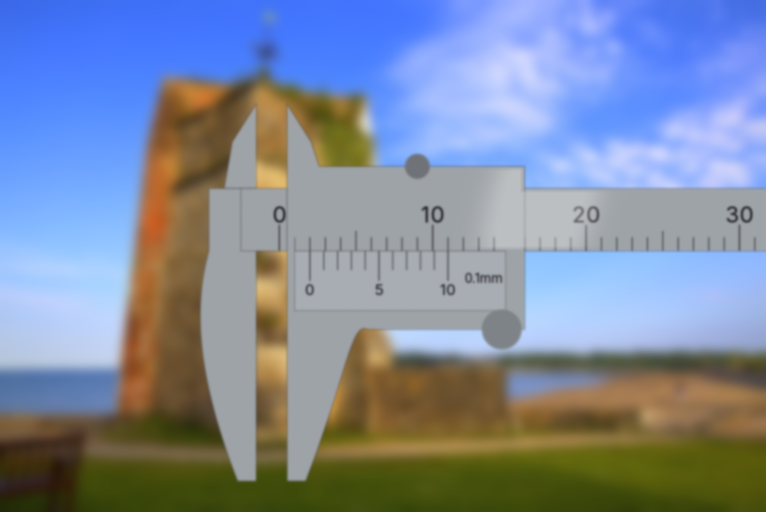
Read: 2.0 mm
